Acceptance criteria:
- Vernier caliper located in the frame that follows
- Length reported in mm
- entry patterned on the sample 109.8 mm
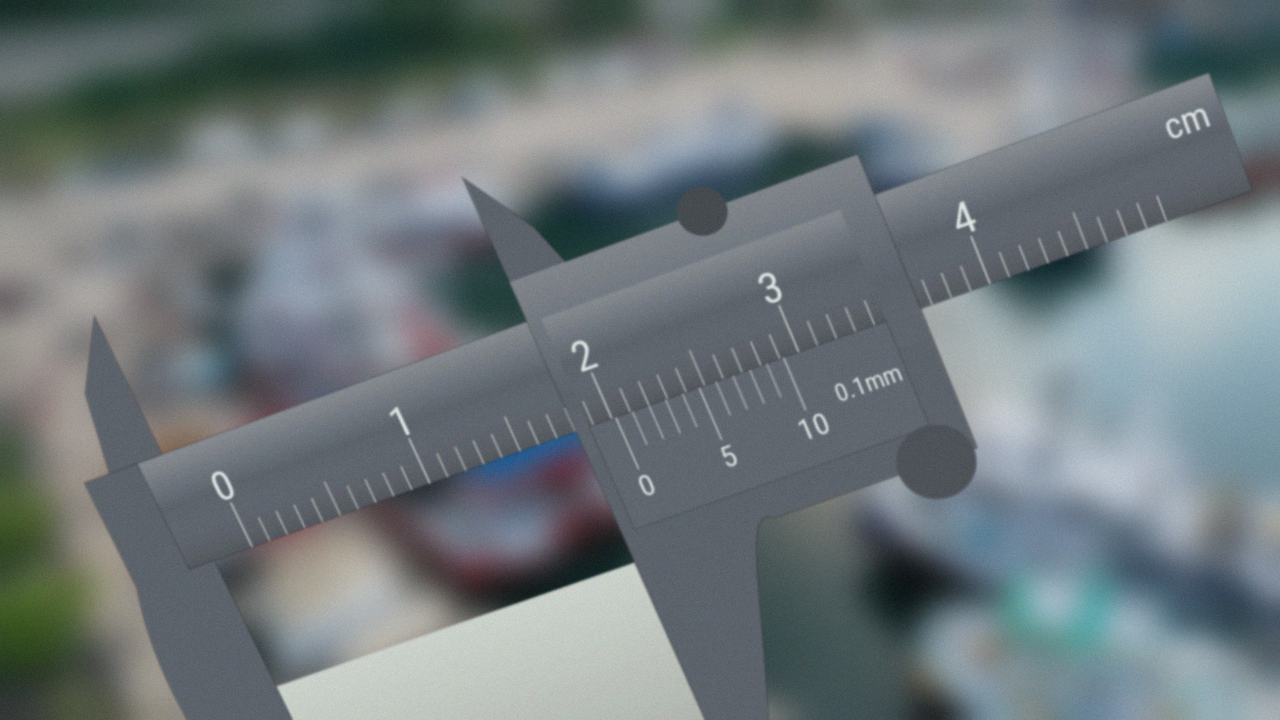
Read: 20.2 mm
